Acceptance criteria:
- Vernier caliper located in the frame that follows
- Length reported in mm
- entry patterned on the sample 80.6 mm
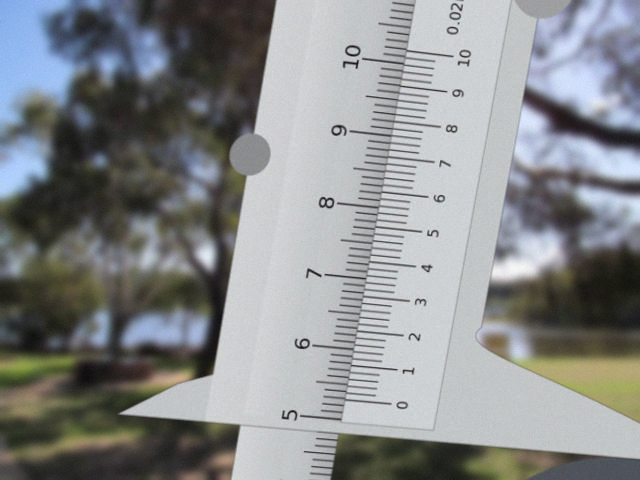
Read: 52.8 mm
